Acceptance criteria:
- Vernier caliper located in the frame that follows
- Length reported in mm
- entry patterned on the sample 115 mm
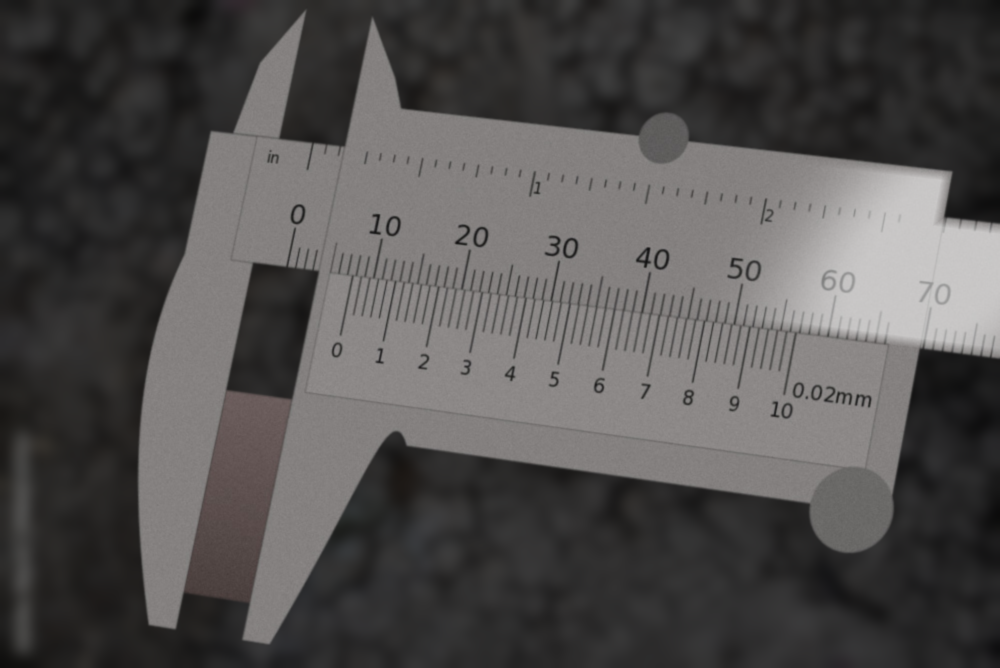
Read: 7.6 mm
